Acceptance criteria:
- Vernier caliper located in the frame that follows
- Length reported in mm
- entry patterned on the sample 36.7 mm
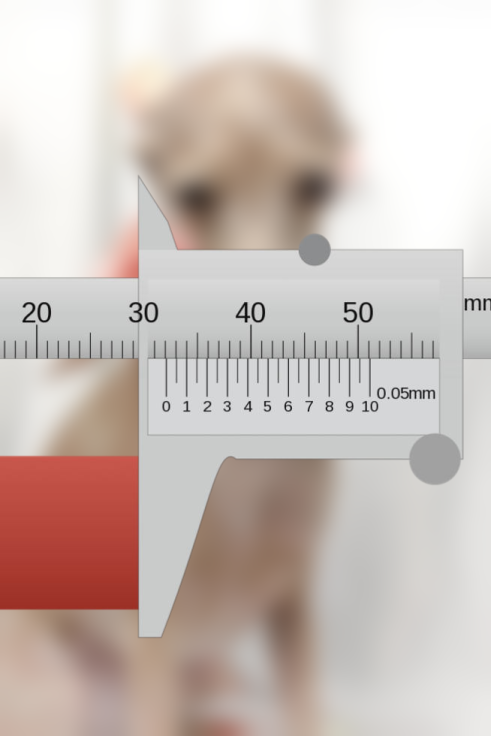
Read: 32.1 mm
